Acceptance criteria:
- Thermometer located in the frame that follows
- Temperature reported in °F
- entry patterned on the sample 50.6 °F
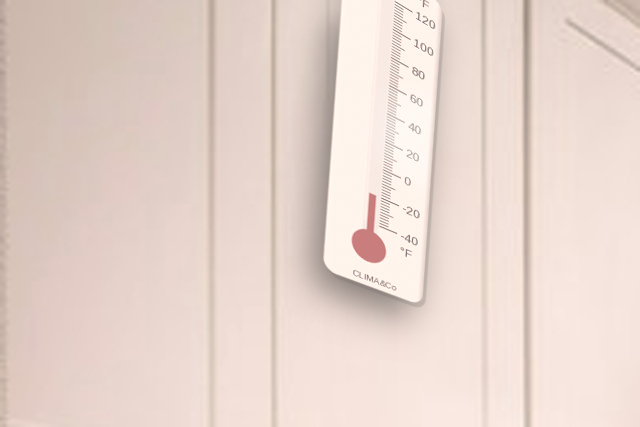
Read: -20 °F
